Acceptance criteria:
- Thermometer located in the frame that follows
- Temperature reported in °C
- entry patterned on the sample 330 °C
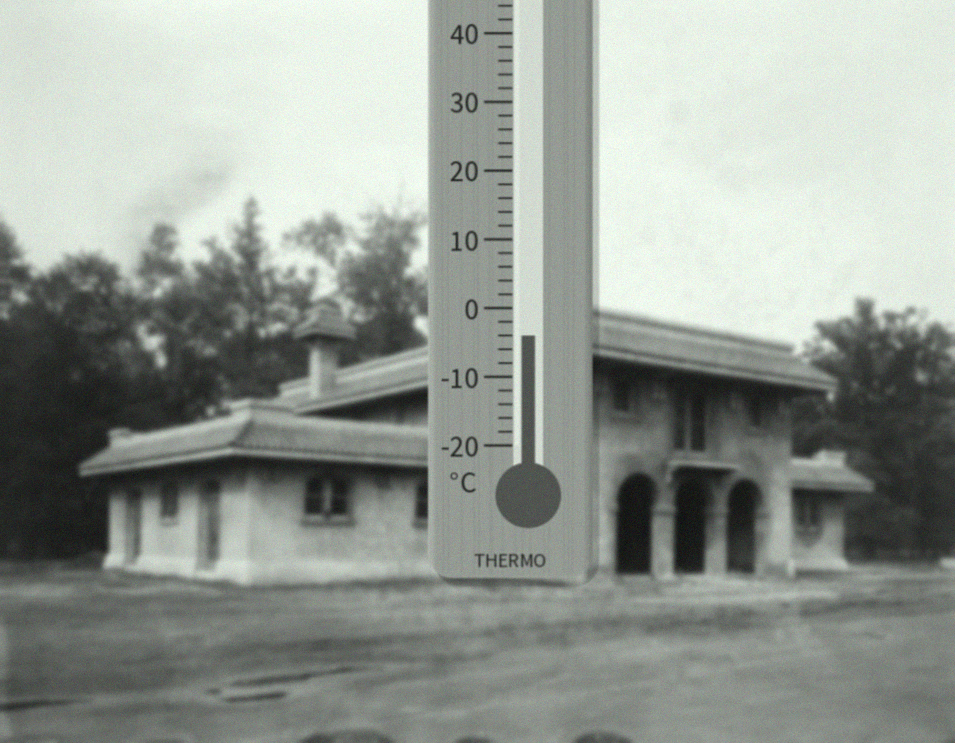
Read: -4 °C
